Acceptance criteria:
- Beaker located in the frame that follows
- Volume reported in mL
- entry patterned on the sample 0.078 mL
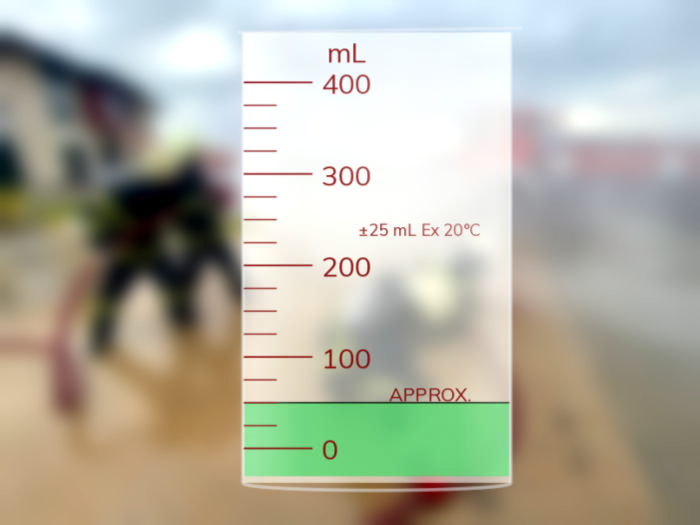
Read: 50 mL
